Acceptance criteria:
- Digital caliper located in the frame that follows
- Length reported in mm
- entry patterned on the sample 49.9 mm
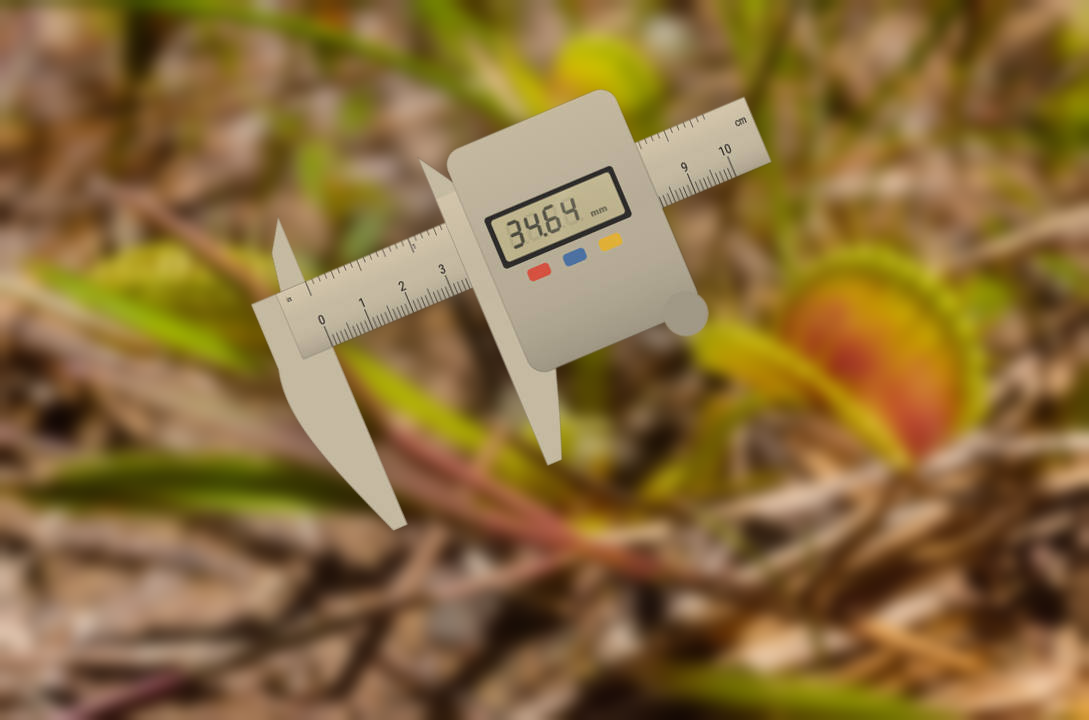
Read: 34.64 mm
